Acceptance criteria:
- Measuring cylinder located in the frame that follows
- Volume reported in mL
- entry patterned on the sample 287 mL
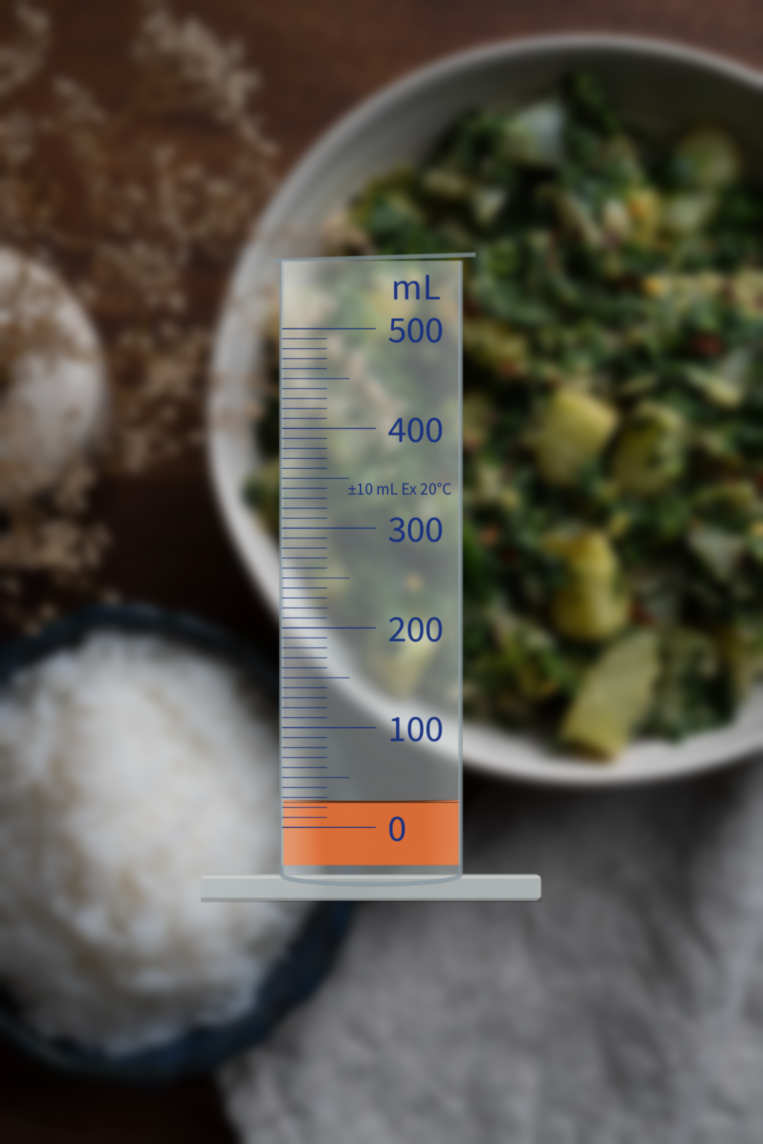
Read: 25 mL
